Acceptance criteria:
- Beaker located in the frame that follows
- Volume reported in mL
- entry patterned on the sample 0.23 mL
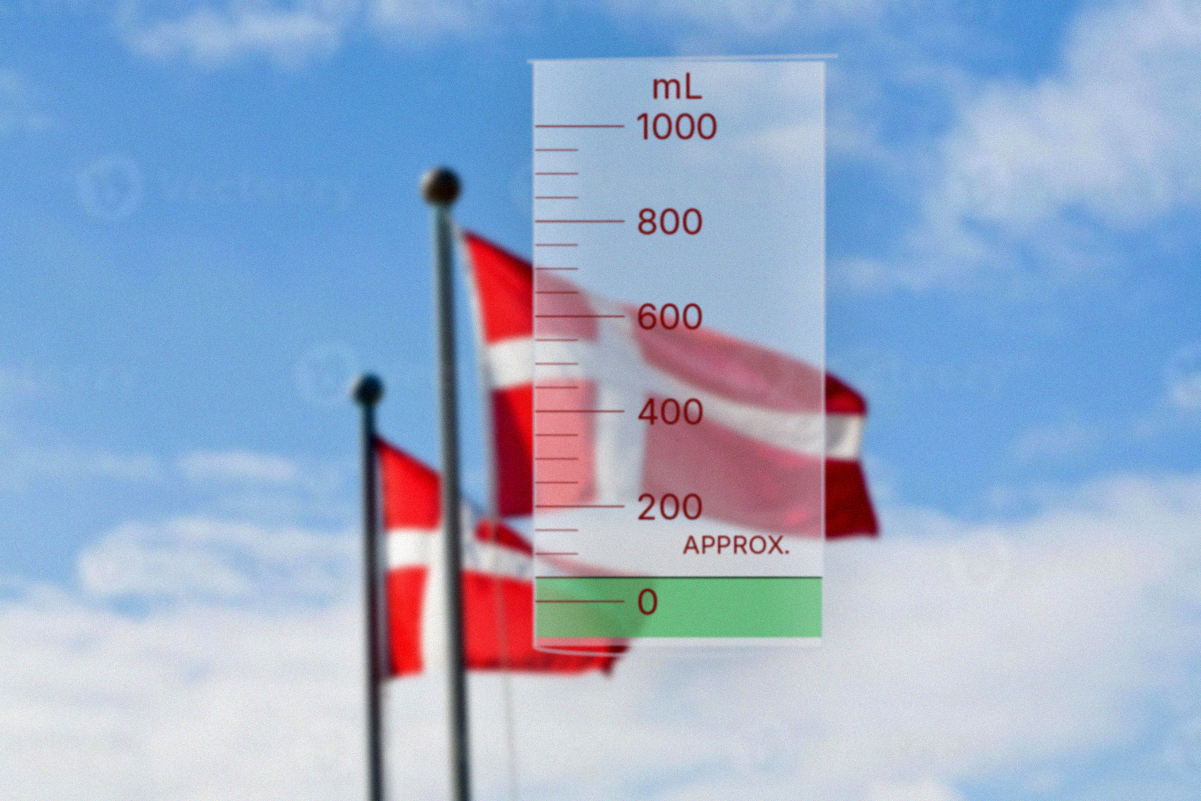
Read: 50 mL
